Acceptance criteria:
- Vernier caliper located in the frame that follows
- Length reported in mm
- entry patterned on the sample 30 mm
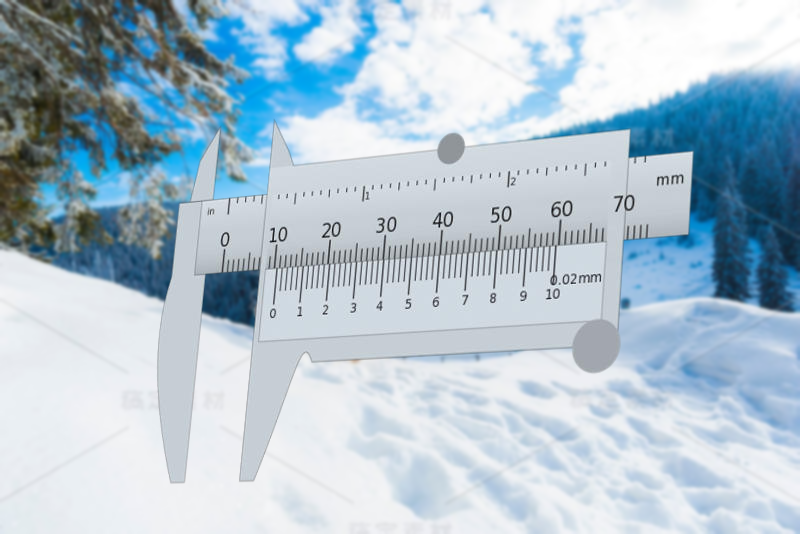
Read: 10.5 mm
